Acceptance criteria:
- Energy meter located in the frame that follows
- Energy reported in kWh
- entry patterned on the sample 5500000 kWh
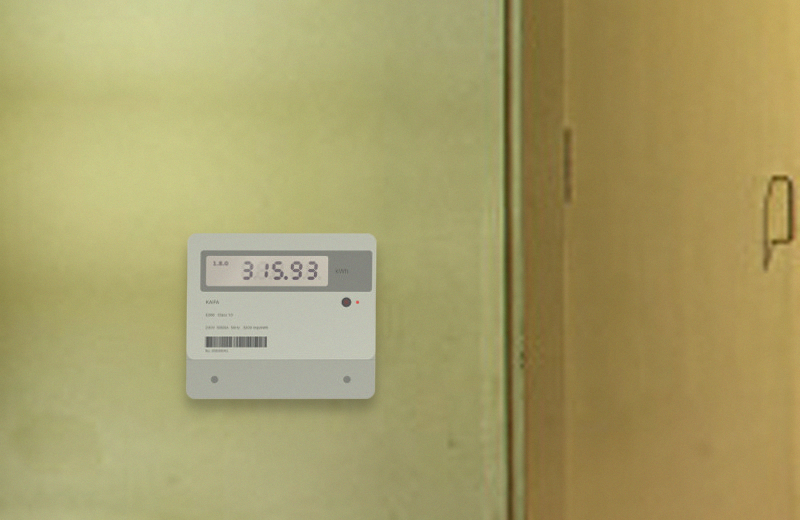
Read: 315.93 kWh
